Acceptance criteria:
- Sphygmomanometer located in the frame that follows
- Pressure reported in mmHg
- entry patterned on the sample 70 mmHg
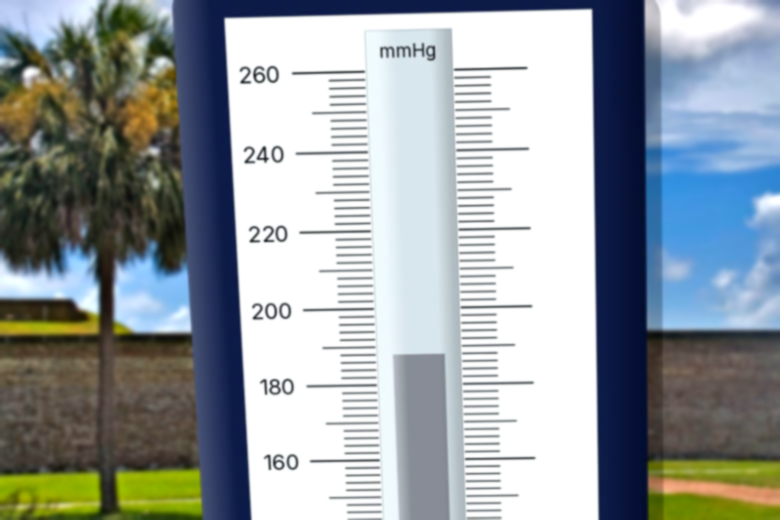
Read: 188 mmHg
